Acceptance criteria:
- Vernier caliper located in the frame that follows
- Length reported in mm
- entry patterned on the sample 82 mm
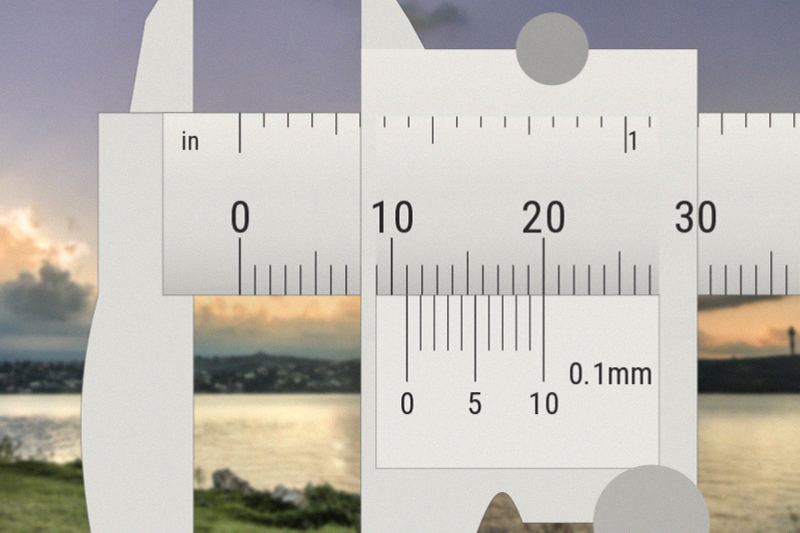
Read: 11.0 mm
